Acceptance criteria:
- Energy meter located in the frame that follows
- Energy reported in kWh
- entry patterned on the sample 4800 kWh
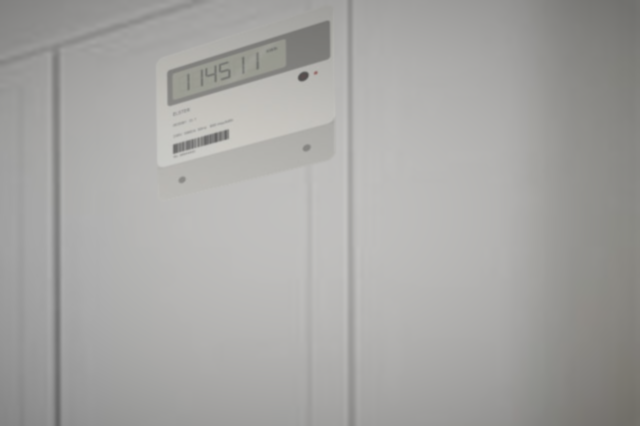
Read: 114511 kWh
